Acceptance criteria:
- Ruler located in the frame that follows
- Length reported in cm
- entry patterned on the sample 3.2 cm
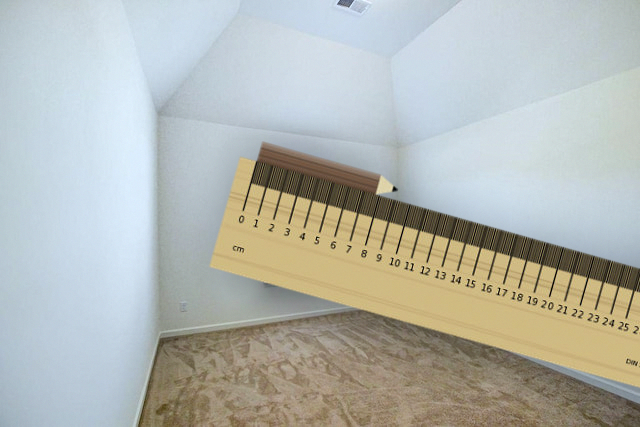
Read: 9 cm
